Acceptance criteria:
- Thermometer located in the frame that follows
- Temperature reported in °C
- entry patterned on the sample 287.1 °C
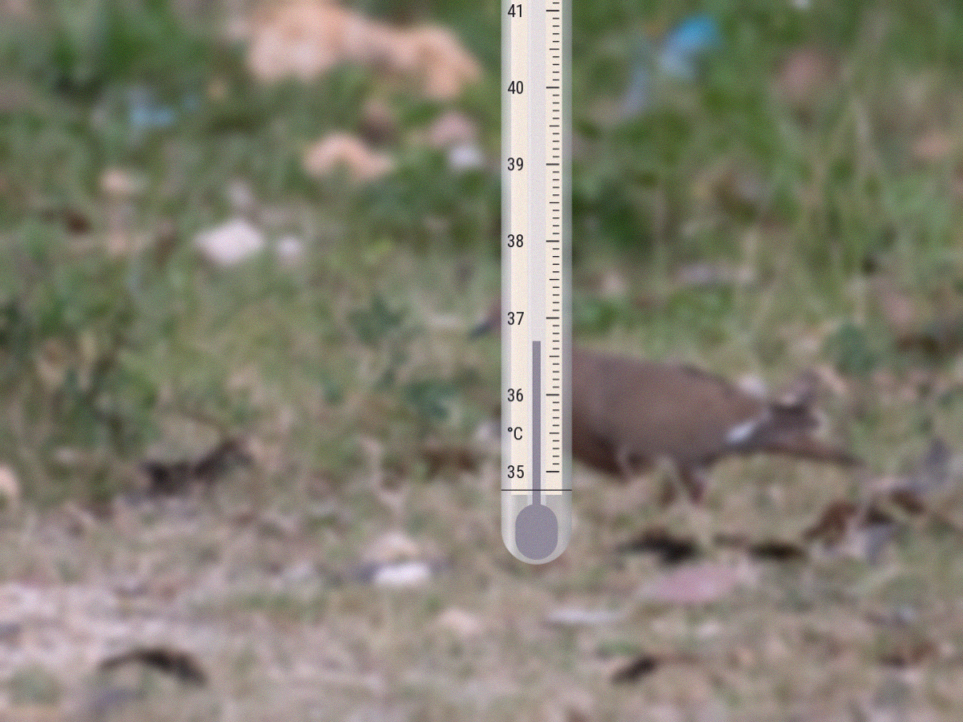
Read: 36.7 °C
